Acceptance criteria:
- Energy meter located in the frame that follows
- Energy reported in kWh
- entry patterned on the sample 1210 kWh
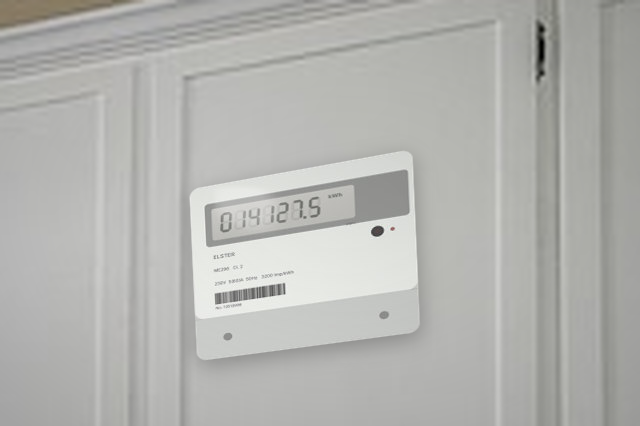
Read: 14127.5 kWh
